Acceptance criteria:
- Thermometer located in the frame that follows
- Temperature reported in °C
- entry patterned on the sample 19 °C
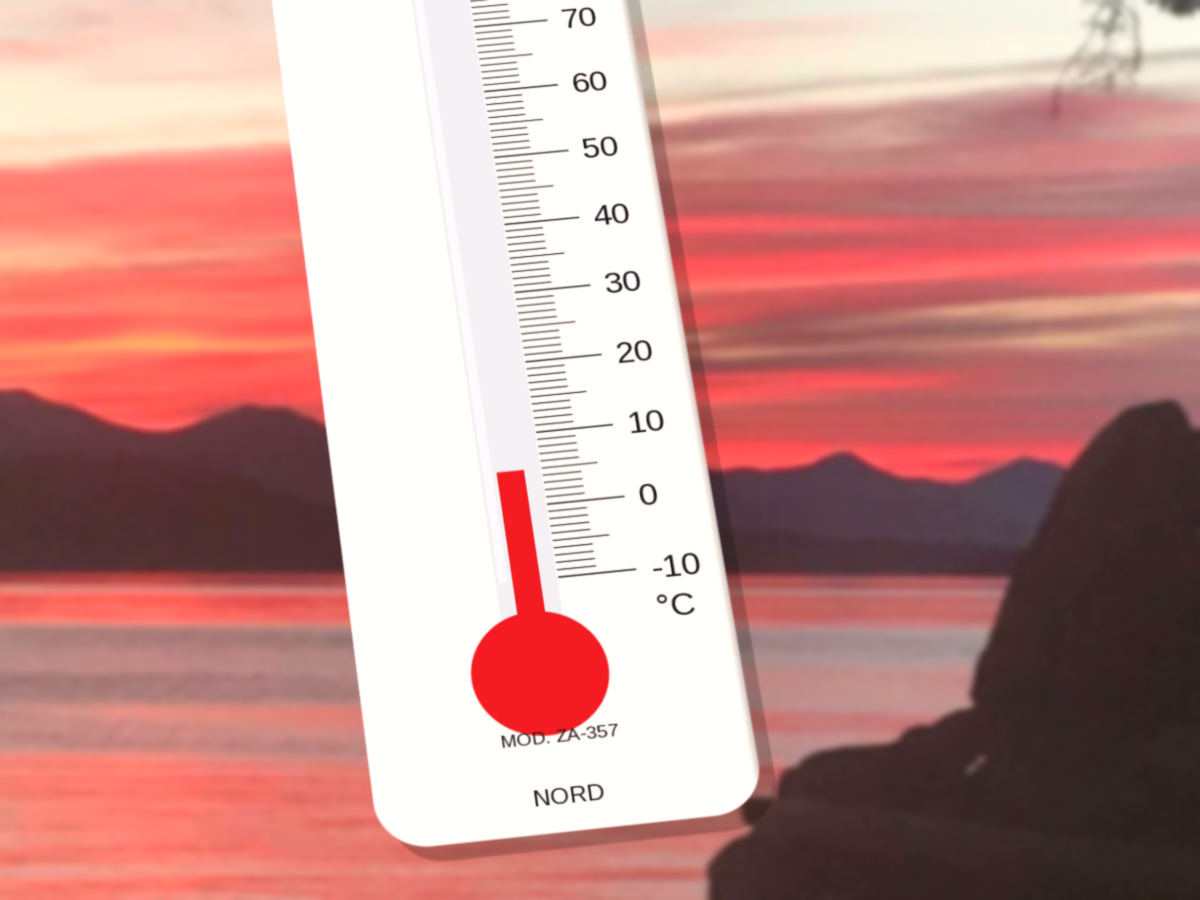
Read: 5 °C
